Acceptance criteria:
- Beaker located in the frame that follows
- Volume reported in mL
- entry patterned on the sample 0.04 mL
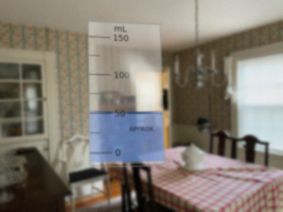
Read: 50 mL
